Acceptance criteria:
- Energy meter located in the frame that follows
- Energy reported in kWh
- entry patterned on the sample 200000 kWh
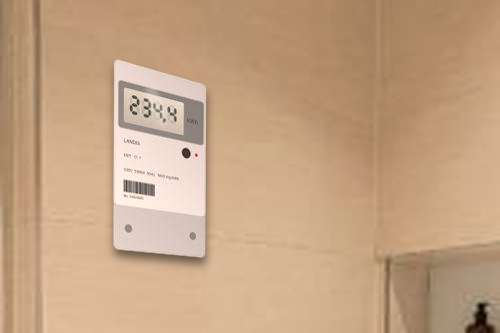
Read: 234.4 kWh
